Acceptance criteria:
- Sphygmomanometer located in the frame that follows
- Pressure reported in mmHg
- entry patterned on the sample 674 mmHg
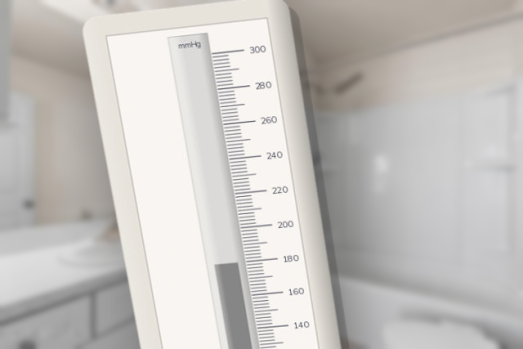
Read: 180 mmHg
